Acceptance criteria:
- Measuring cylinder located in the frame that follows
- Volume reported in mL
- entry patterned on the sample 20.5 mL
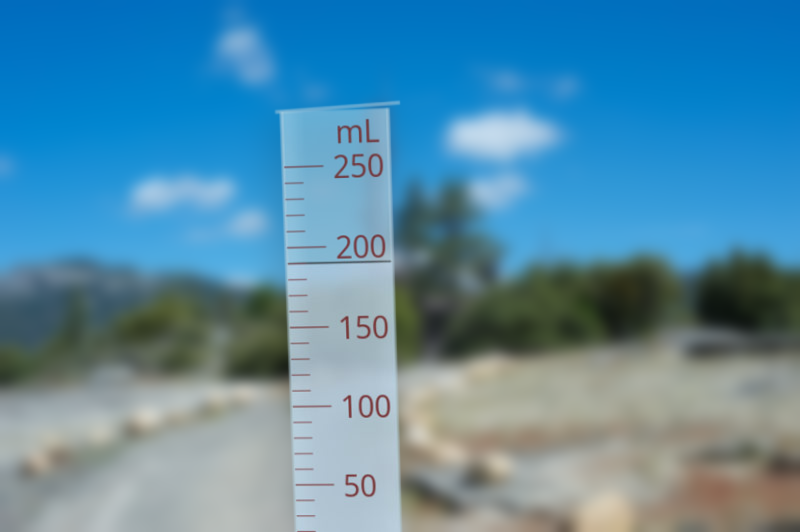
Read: 190 mL
